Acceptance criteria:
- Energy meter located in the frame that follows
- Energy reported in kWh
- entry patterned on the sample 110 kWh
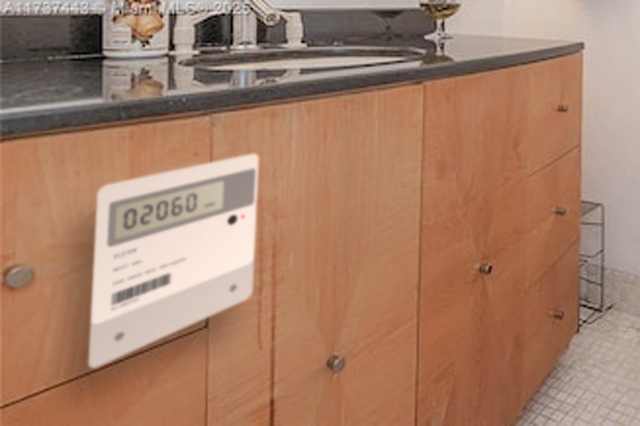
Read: 2060 kWh
